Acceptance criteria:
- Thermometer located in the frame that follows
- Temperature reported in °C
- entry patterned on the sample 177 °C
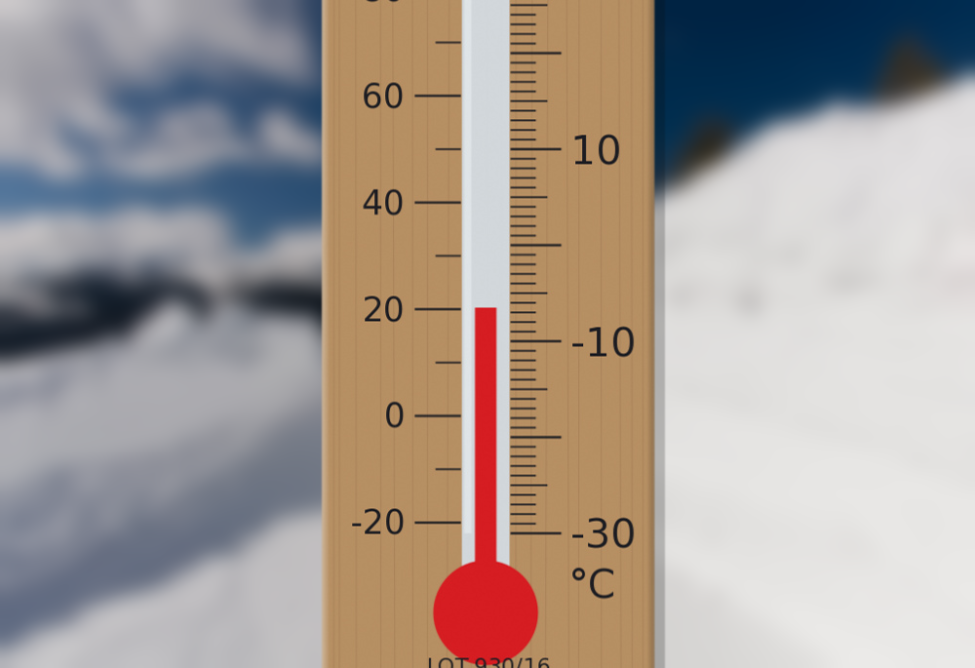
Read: -6.5 °C
